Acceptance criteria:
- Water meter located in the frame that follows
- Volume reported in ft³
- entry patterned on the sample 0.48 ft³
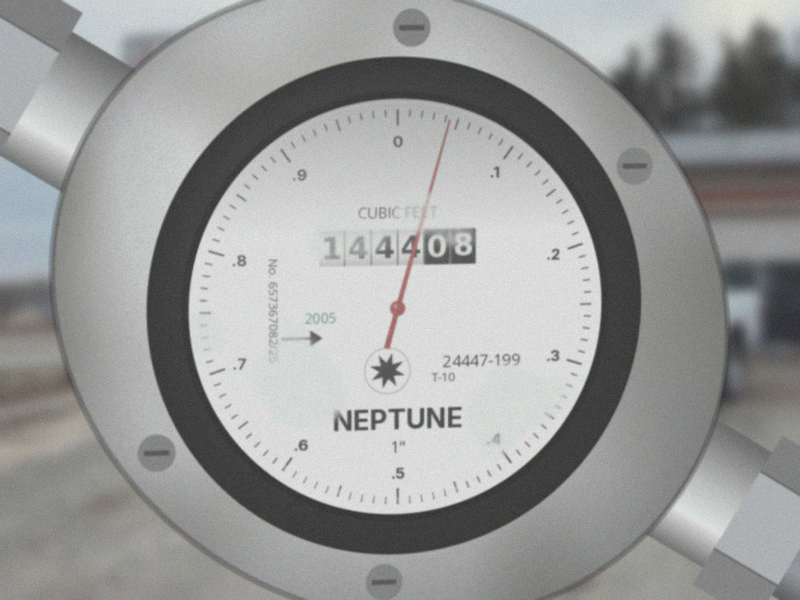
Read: 144408.04 ft³
